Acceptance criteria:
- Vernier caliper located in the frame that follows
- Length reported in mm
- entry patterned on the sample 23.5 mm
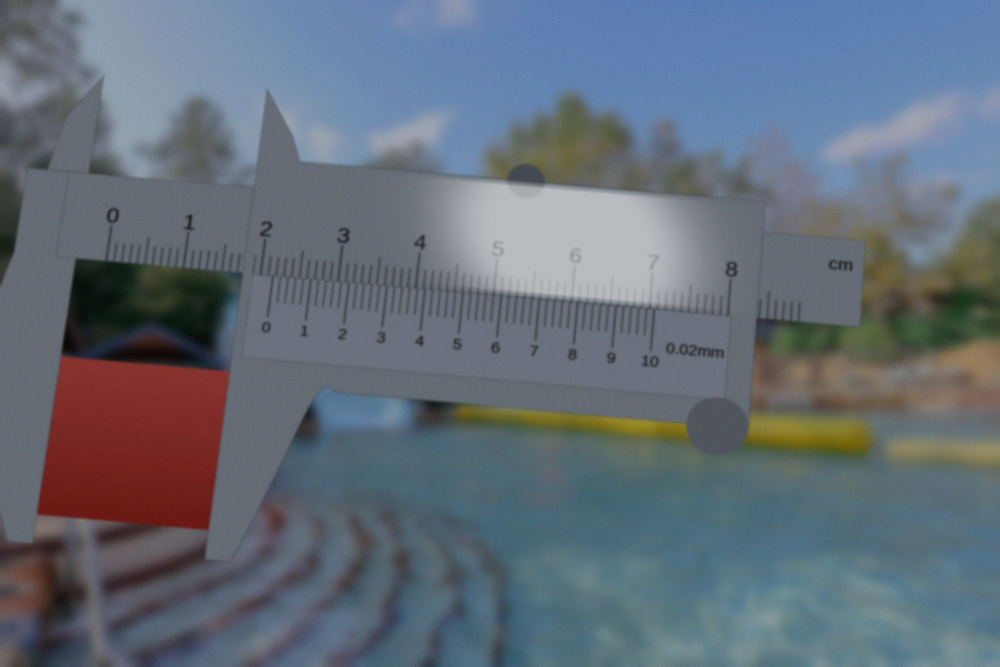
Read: 21.6 mm
